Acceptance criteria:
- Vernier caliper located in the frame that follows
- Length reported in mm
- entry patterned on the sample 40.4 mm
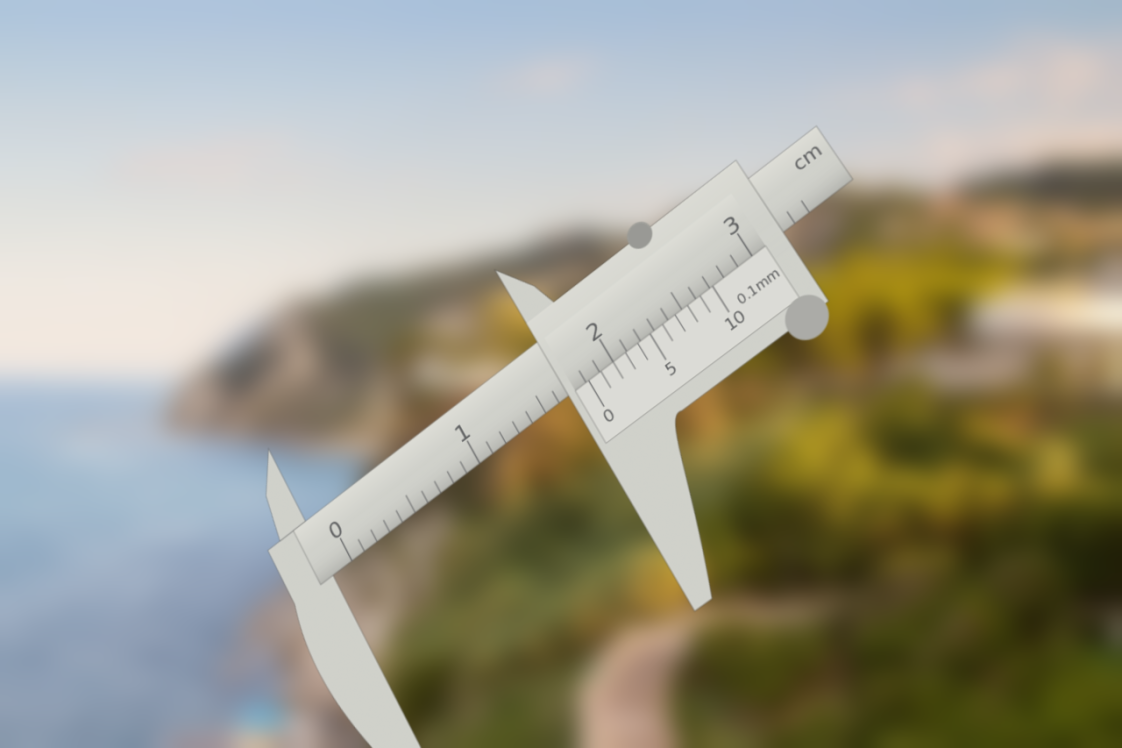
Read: 18.2 mm
